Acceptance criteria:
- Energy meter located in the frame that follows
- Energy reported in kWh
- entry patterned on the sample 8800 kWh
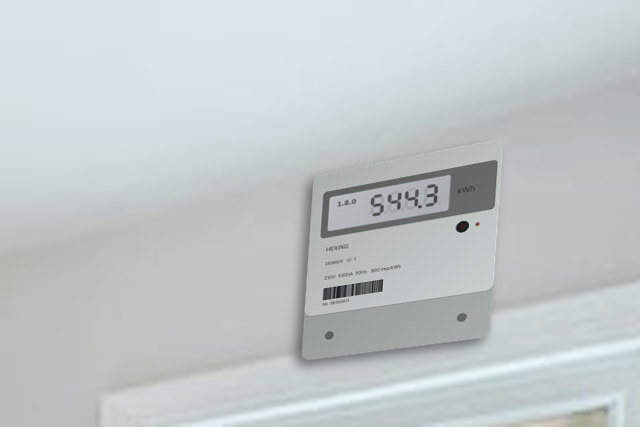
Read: 544.3 kWh
